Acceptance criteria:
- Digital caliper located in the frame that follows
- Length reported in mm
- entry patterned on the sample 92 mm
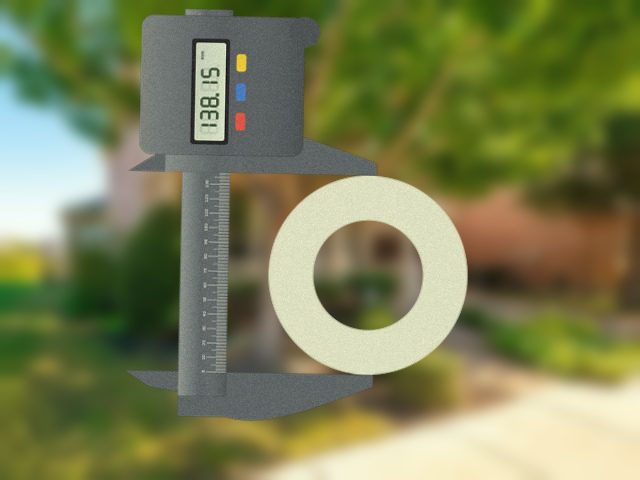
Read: 138.15 mm
